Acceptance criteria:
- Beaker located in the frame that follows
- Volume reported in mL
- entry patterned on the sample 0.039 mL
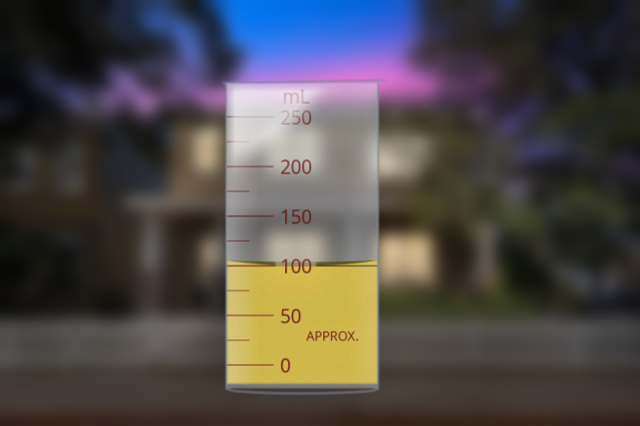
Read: 100 mL
